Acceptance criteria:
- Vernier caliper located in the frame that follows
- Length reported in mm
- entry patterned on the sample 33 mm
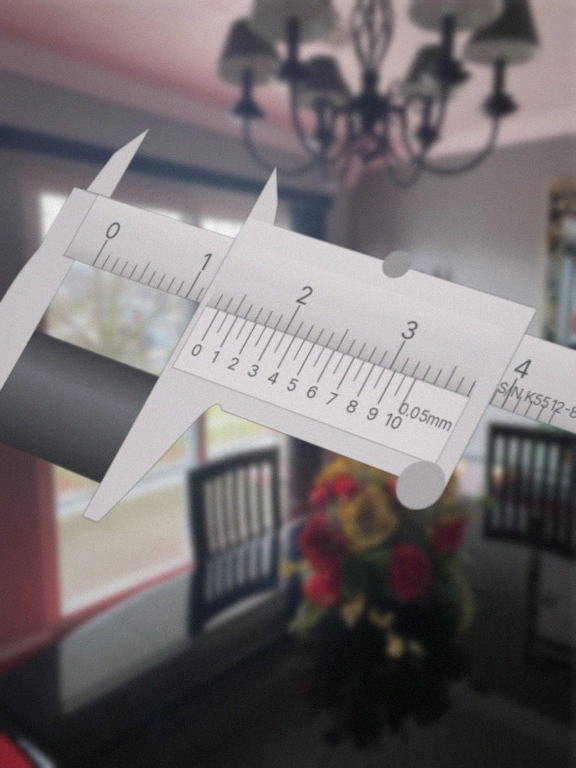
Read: 13.4 mm
